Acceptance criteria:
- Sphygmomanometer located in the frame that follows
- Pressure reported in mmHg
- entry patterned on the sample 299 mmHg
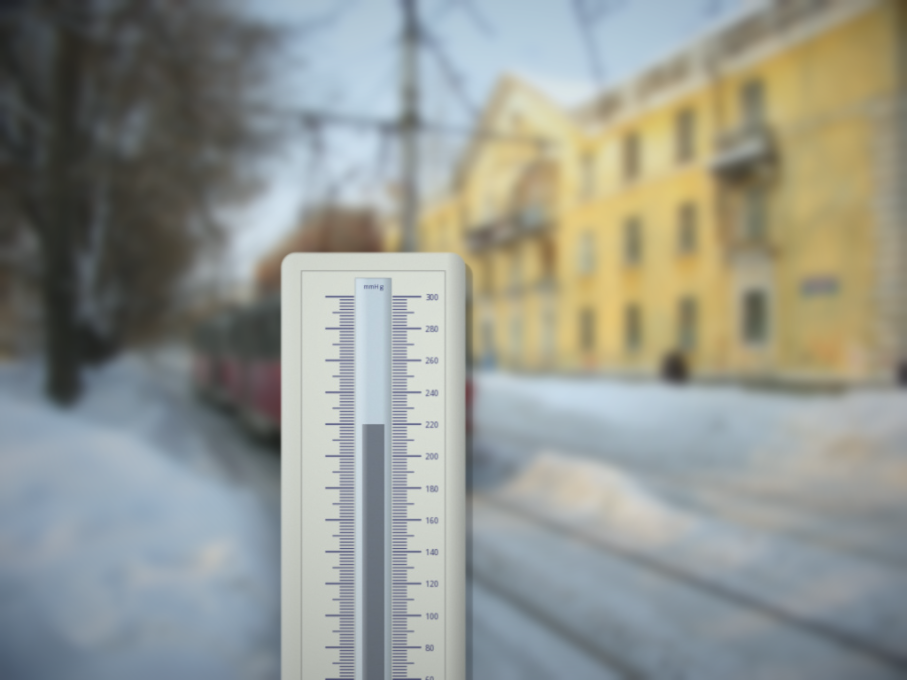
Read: 220 mmHg
